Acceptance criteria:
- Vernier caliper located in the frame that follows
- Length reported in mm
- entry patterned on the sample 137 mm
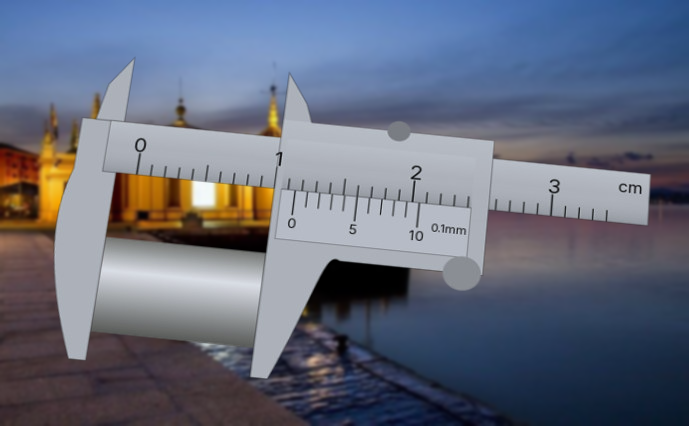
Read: 11.5 mm
